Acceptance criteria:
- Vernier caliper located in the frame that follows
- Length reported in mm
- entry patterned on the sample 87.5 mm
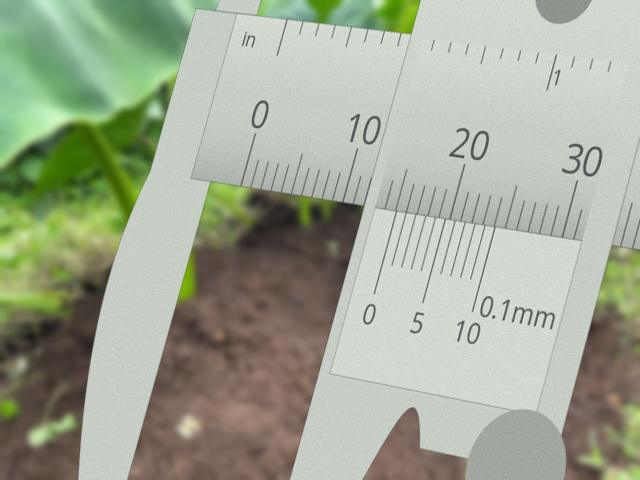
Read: 15.1 mm
